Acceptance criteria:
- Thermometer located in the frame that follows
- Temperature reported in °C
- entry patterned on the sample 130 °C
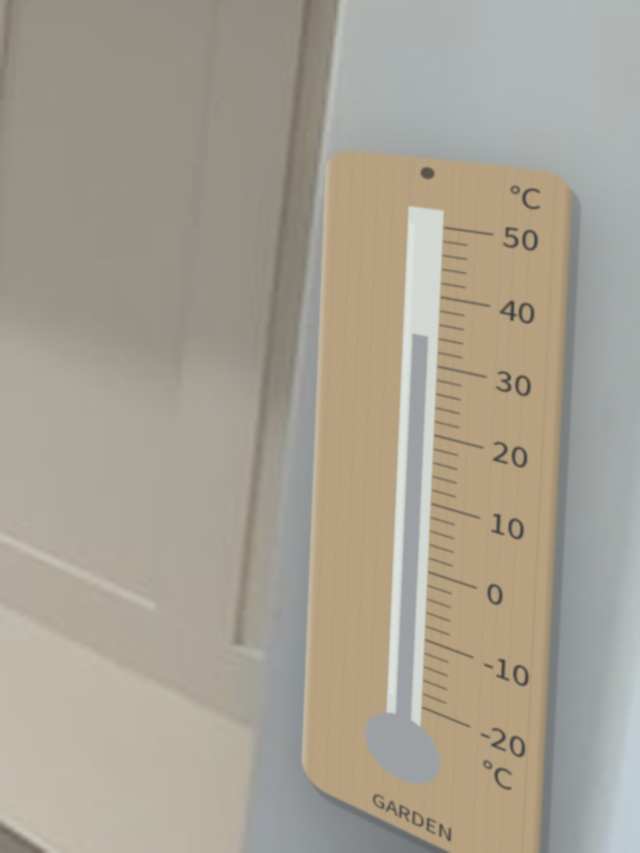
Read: 34 °C
